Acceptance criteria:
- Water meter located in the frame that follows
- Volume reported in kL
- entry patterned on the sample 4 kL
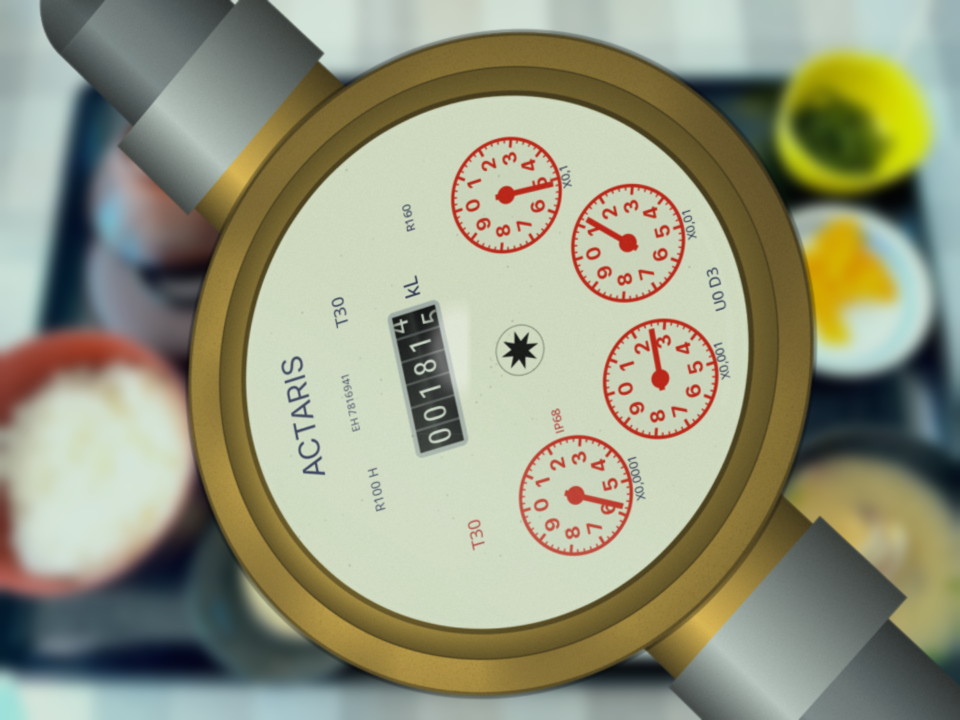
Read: 1814.5125 kL
